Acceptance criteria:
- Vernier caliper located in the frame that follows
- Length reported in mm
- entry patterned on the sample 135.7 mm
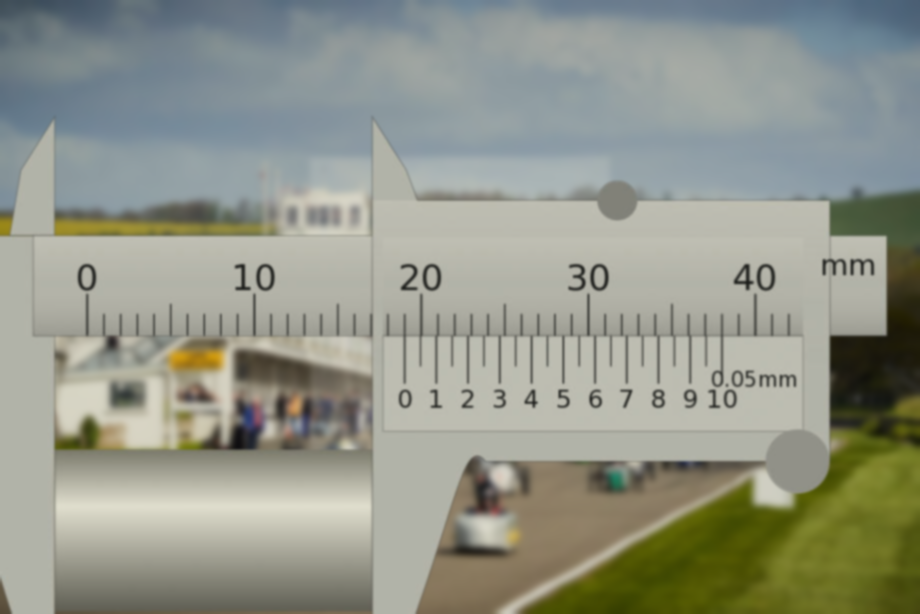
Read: 19.0 mm
